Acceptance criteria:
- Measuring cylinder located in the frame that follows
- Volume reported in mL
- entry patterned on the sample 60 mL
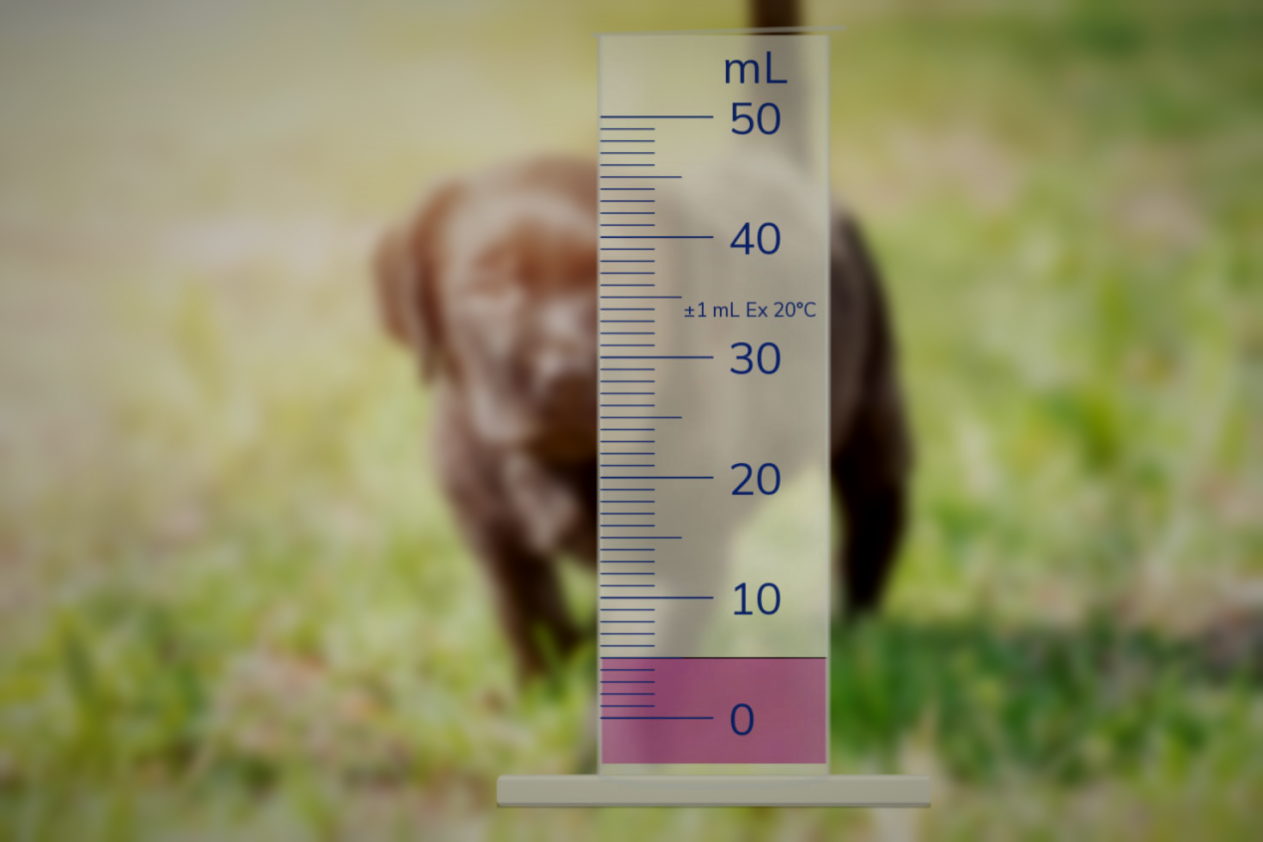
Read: 5 mL
